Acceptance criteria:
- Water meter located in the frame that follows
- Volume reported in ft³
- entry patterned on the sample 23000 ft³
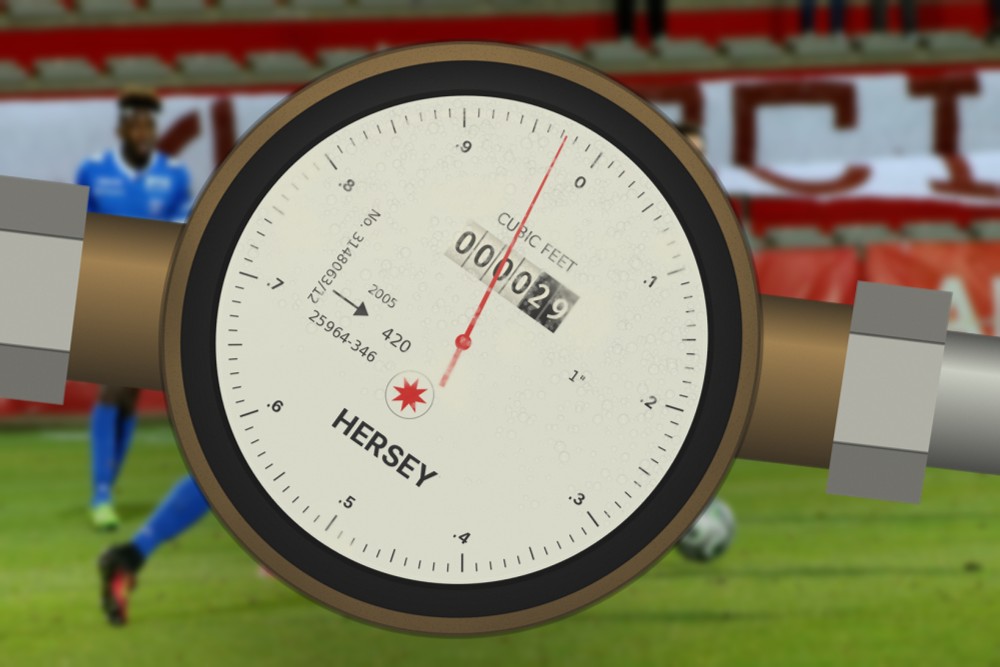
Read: 28.97 ft³
